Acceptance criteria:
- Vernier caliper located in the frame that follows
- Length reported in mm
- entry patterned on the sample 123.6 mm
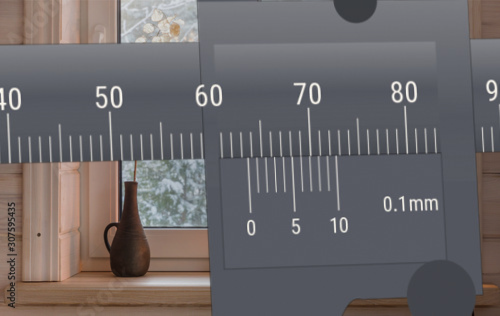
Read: 63.6 mm
